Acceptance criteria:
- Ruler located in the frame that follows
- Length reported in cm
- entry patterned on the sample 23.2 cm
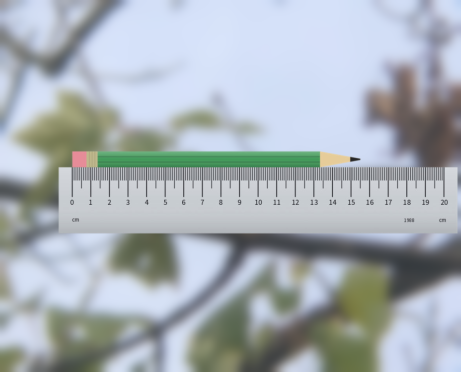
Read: 15.5 cm
